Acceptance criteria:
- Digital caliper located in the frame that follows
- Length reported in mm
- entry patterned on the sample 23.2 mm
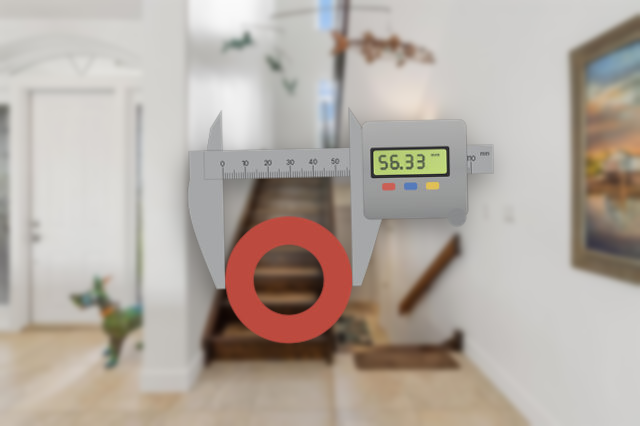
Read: 56.33 mm
